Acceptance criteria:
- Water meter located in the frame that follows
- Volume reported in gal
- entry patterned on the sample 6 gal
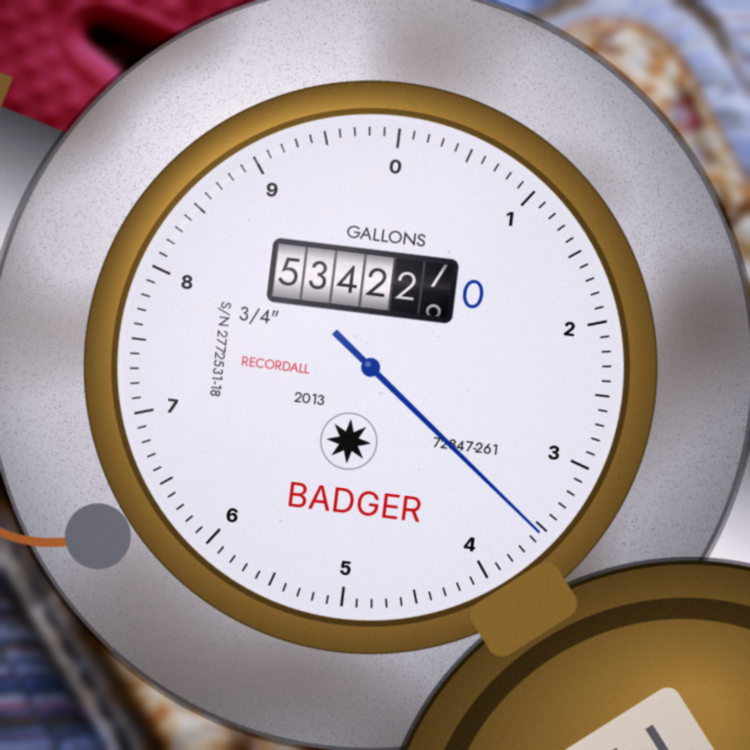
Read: 5342273.5 gal
